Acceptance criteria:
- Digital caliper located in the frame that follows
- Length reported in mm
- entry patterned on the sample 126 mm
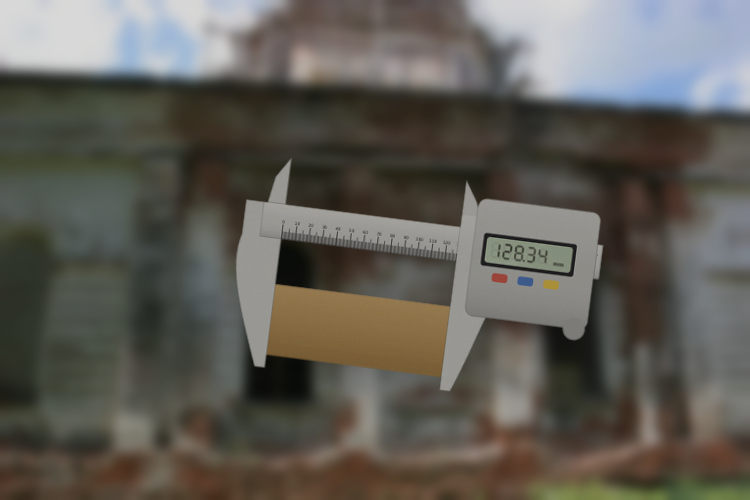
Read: 128.34 mm
